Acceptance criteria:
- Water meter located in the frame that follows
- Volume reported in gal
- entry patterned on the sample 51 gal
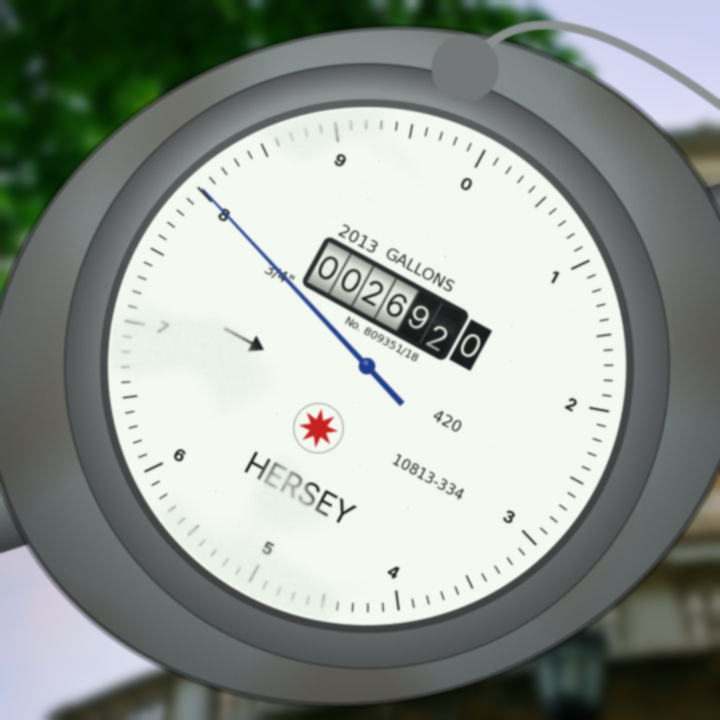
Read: 26918.0 gal
